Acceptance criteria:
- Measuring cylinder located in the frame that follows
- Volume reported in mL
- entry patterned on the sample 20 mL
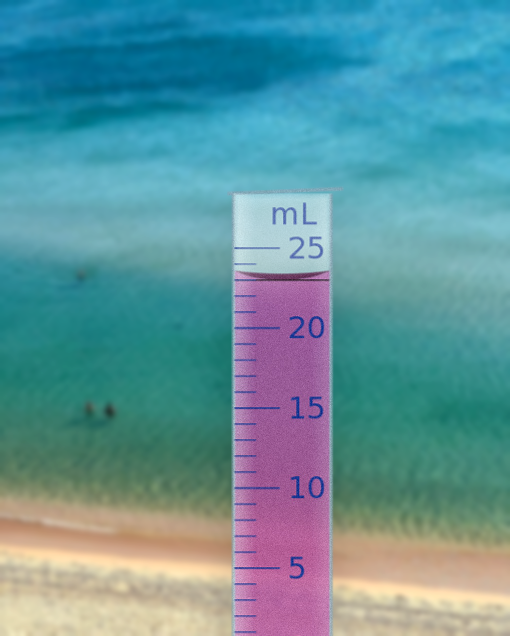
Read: 23 mL
